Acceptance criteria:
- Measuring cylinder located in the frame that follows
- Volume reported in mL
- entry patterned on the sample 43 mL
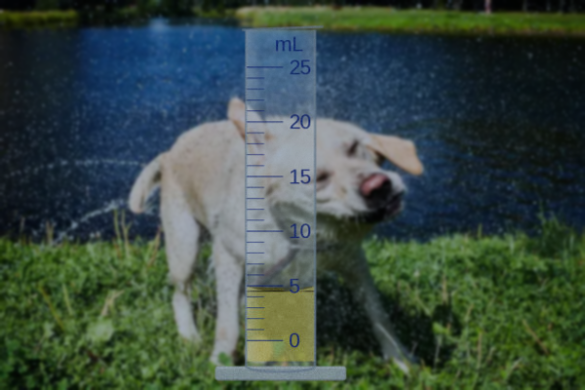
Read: 4.5 mL
